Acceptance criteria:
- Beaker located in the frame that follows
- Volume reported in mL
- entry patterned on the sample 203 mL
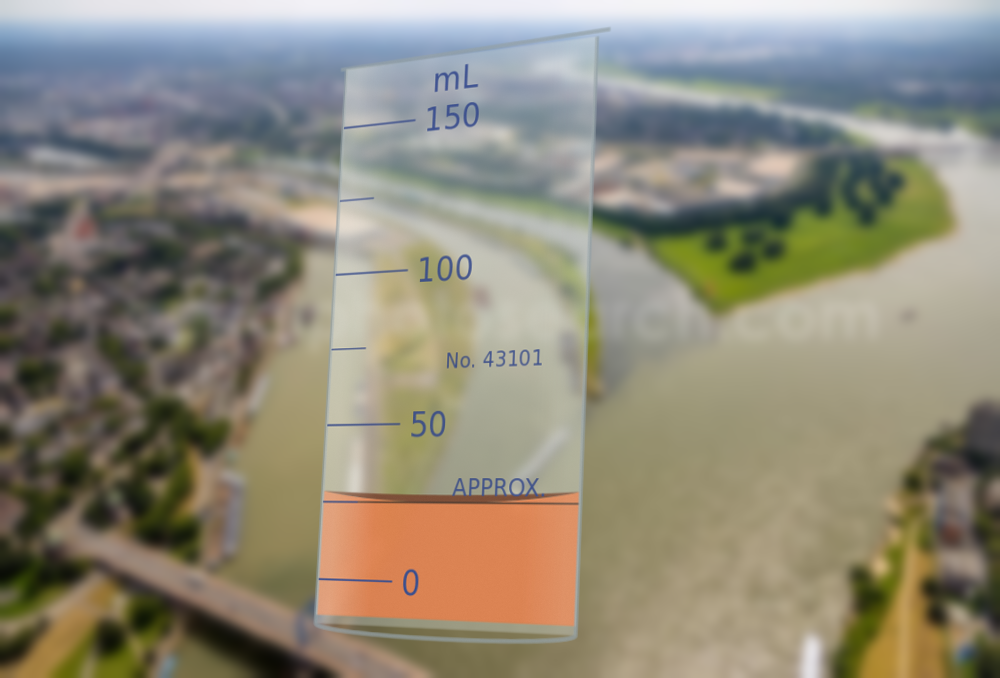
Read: 25 mL
